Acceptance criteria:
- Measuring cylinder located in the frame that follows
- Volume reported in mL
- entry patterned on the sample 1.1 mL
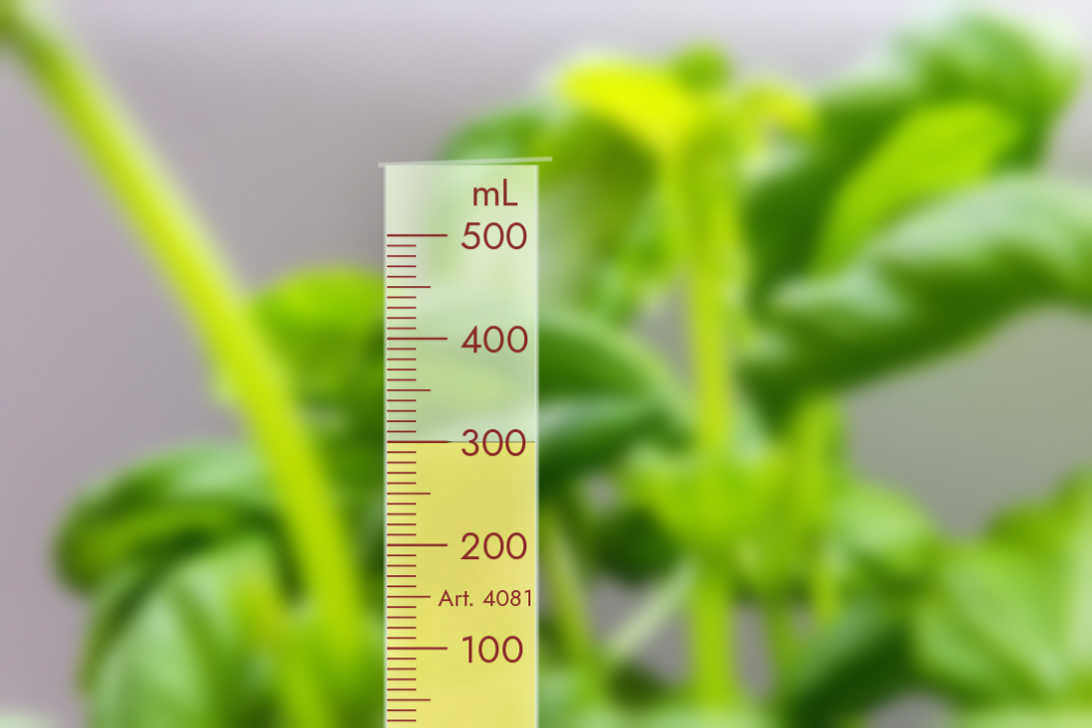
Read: 300 mL
